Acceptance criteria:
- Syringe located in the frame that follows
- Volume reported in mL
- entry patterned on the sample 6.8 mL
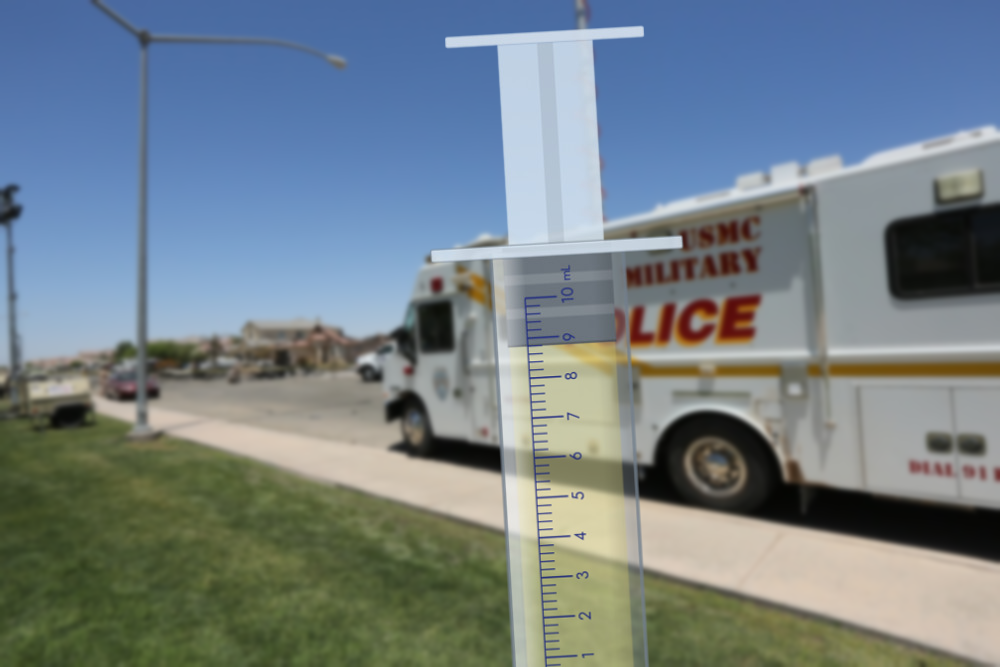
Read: 8.8 mL
